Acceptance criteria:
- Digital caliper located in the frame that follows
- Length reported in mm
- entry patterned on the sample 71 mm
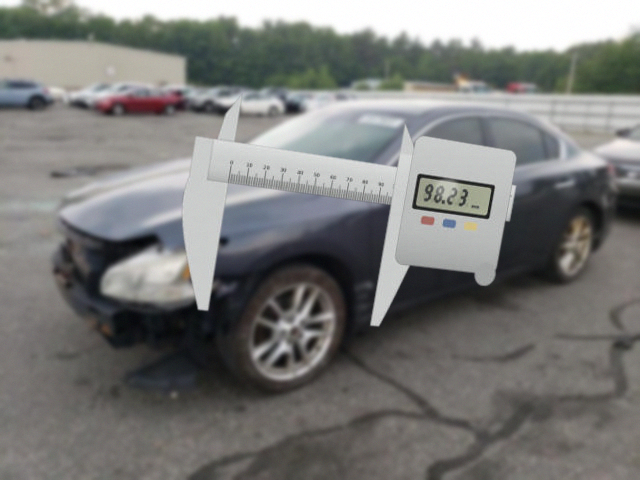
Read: 98.23 mm
